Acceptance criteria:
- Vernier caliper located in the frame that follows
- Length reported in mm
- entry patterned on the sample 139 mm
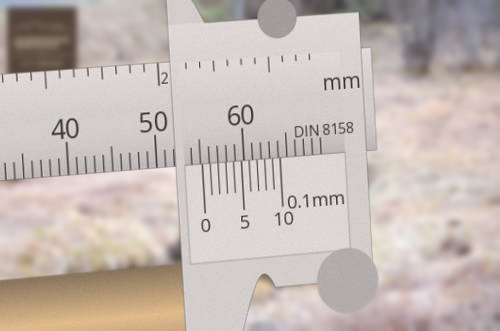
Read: 55.2 mm
